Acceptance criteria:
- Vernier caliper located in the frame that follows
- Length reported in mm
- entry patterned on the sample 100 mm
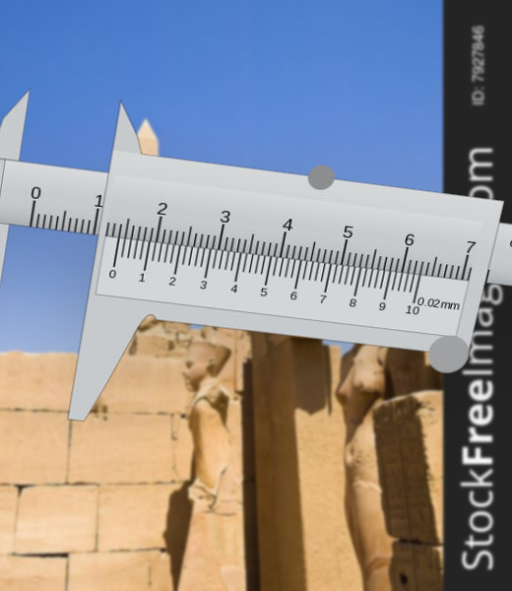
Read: 14.0 mm
